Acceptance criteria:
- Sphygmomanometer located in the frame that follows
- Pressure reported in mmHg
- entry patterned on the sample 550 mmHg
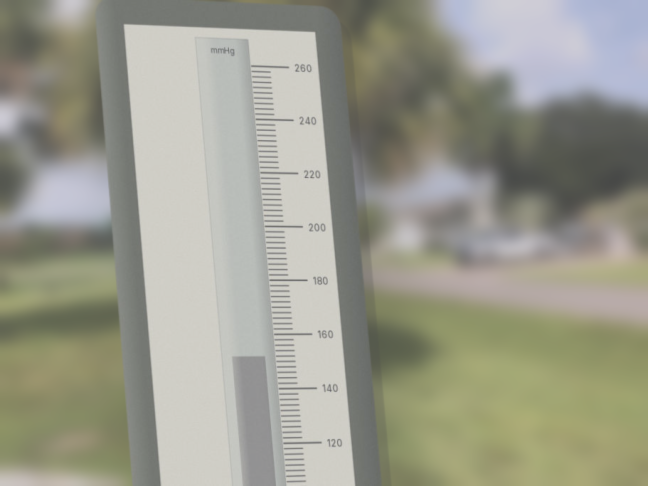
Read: 152 mmHg
